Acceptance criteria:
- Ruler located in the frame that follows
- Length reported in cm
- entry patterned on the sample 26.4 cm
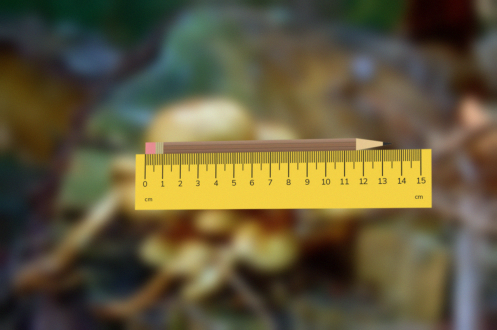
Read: 13.5 cm
